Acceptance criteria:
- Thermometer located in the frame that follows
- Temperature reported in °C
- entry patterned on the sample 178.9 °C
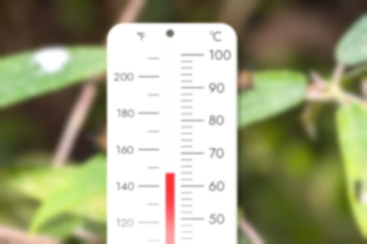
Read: 64 °C
